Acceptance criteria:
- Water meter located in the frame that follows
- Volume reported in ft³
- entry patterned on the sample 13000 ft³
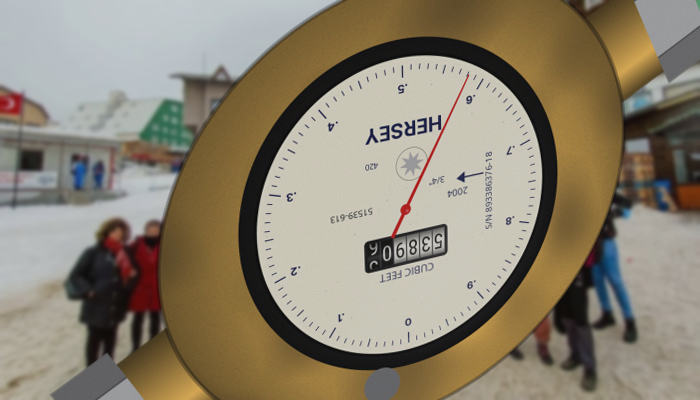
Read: 538905.58 ft³
